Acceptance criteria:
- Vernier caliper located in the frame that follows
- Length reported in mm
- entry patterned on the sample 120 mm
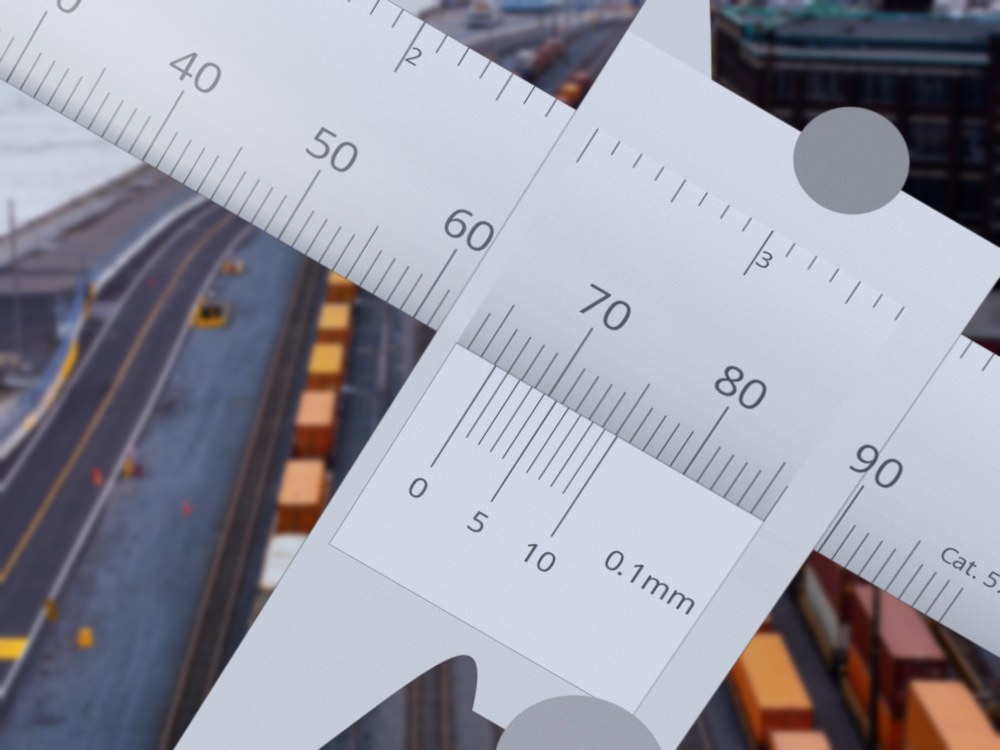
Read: 66.1 mm
